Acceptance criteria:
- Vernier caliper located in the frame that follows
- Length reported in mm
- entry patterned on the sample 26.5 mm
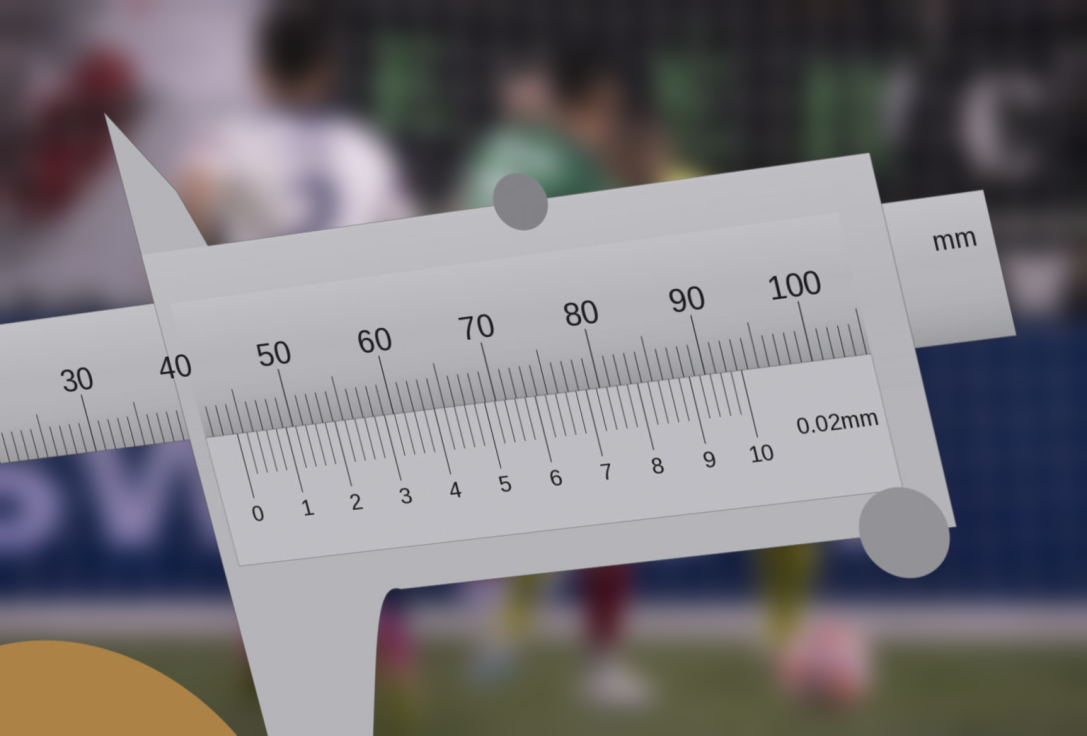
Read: 44.4 mm
